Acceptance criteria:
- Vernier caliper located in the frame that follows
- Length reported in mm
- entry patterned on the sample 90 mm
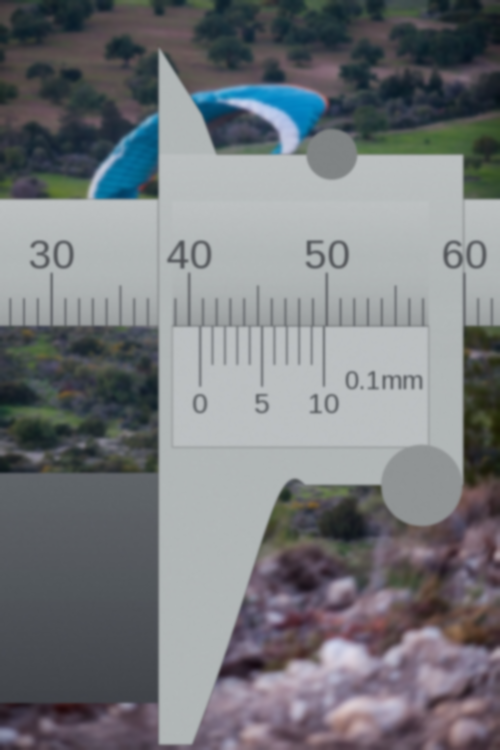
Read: 40.8 mm
